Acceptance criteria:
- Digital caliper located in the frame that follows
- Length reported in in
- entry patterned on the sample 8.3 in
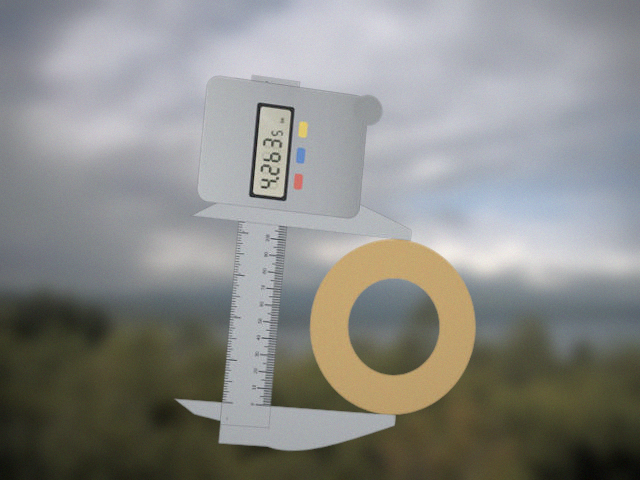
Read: 4.2635 in
